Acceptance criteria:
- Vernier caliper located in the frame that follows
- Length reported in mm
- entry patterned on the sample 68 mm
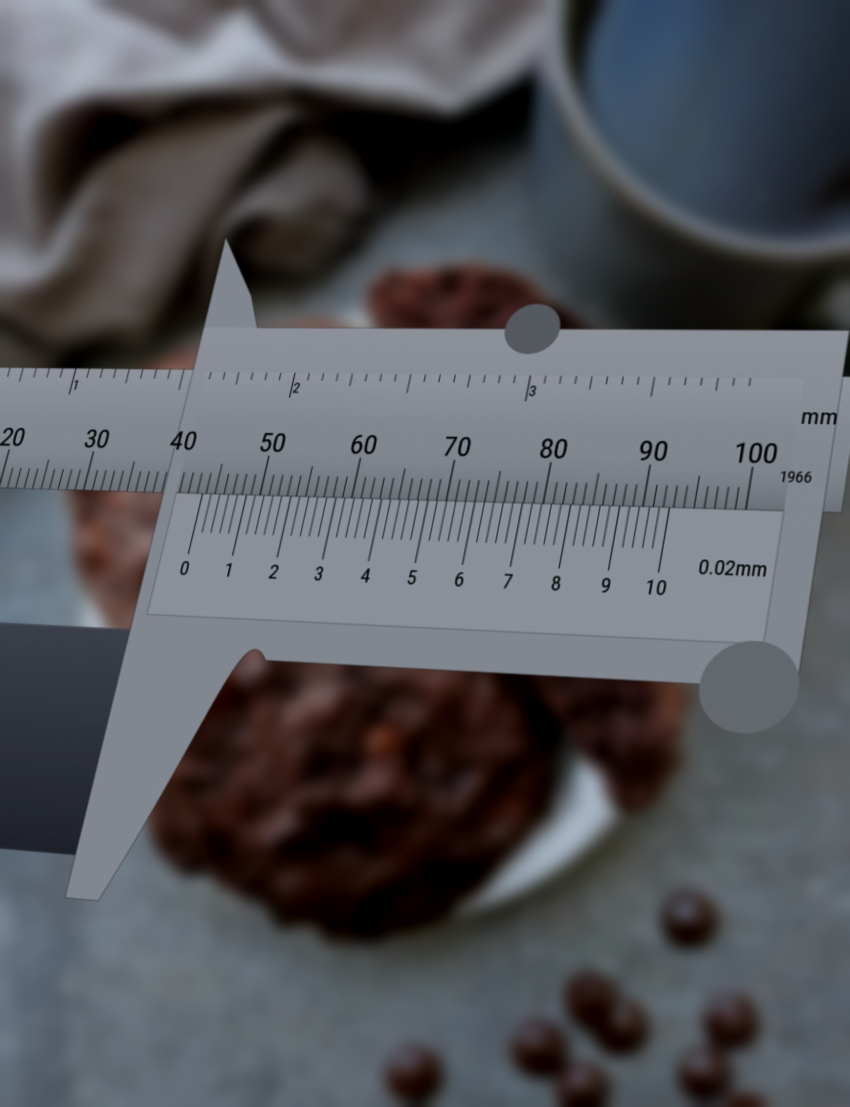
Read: 43.6 mm
